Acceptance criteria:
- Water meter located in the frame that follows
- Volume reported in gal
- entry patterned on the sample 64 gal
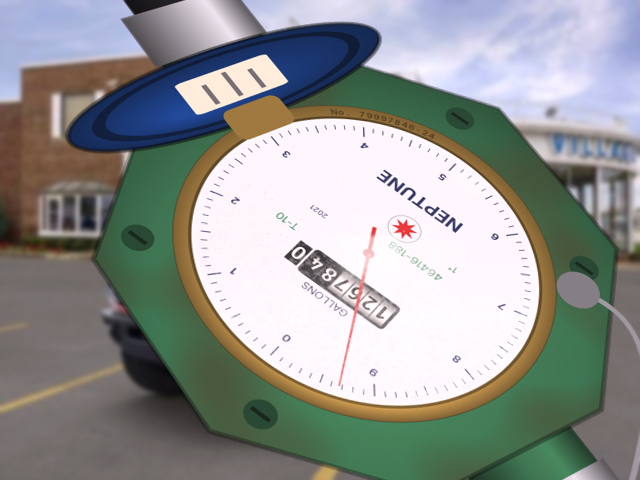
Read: 1267839.3 gal
